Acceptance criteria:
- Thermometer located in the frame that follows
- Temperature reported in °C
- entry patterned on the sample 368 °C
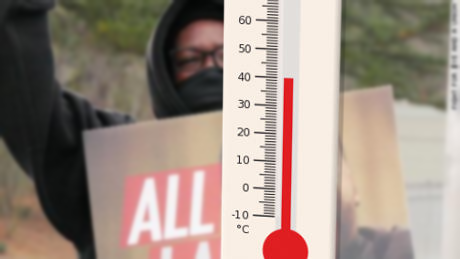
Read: 40 °C
